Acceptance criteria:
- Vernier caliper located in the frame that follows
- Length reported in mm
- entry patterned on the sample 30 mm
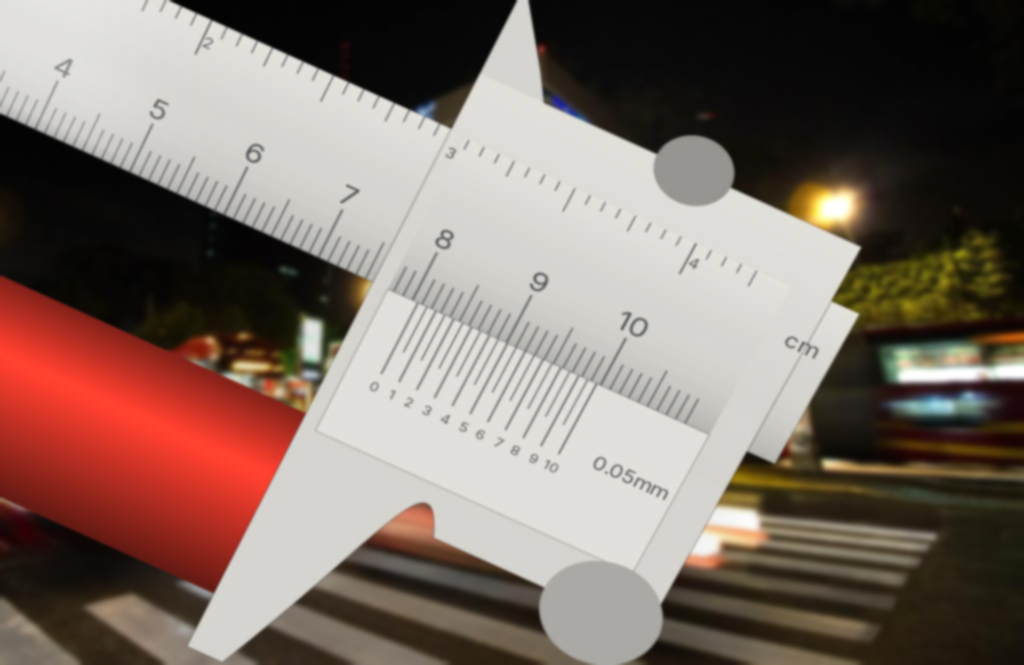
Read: 80.6 mm
